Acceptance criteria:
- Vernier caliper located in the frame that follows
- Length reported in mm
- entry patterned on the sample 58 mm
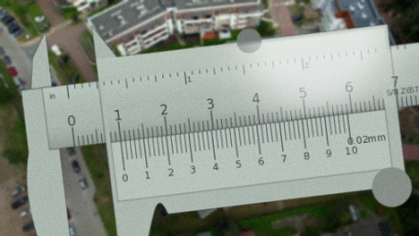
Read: 10.0 mm
